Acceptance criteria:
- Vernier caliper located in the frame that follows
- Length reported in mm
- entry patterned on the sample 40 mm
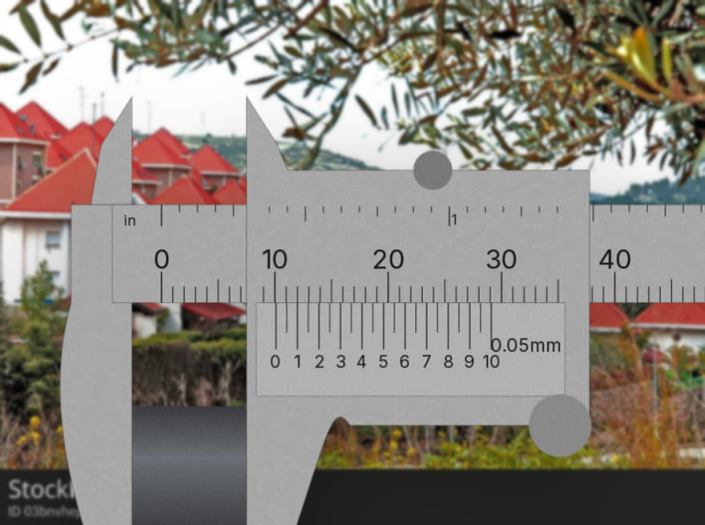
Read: 10.1 mm
